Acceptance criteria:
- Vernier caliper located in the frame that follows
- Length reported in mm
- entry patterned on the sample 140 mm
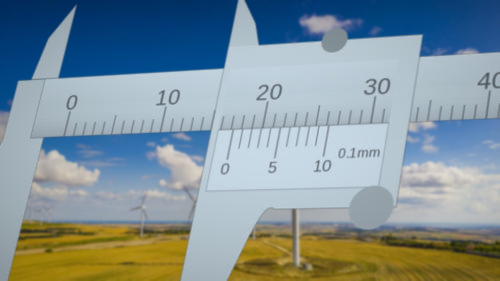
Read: 17.2 mm
